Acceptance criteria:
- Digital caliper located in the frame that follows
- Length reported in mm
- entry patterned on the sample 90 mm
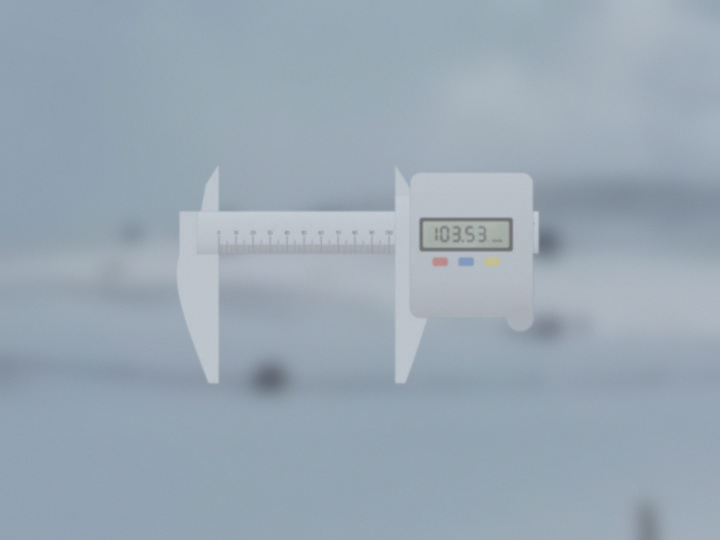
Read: 103.53 mm
